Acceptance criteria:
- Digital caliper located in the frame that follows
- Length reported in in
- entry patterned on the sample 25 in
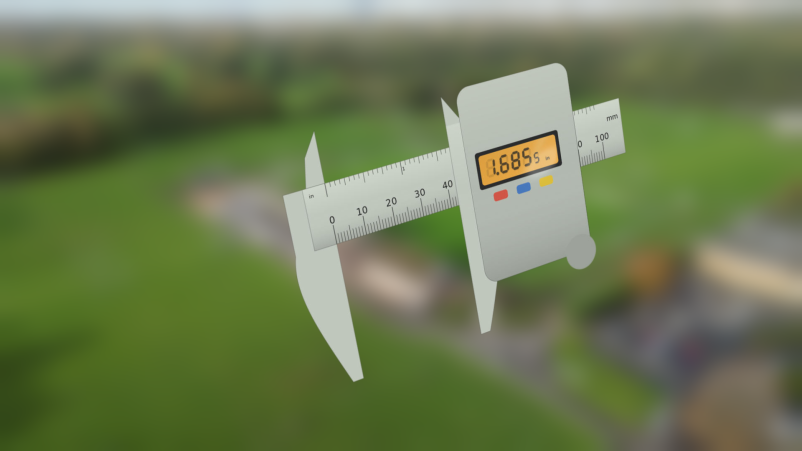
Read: 1.6855 in
